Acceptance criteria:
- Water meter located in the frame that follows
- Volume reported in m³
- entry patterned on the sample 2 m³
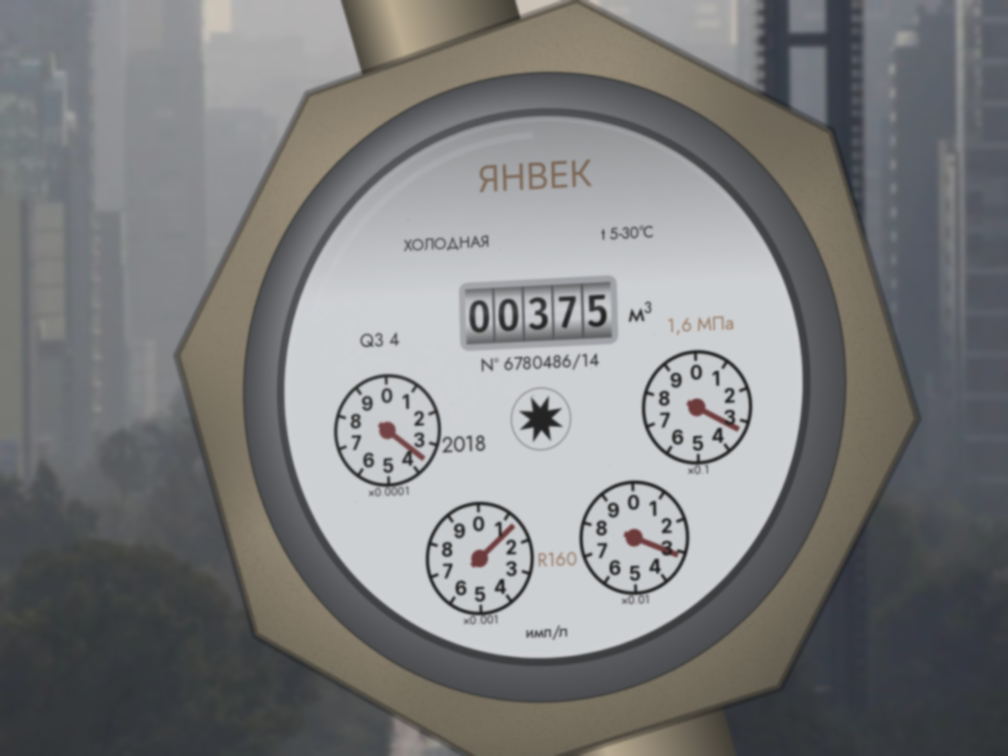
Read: 375.3313 m³
